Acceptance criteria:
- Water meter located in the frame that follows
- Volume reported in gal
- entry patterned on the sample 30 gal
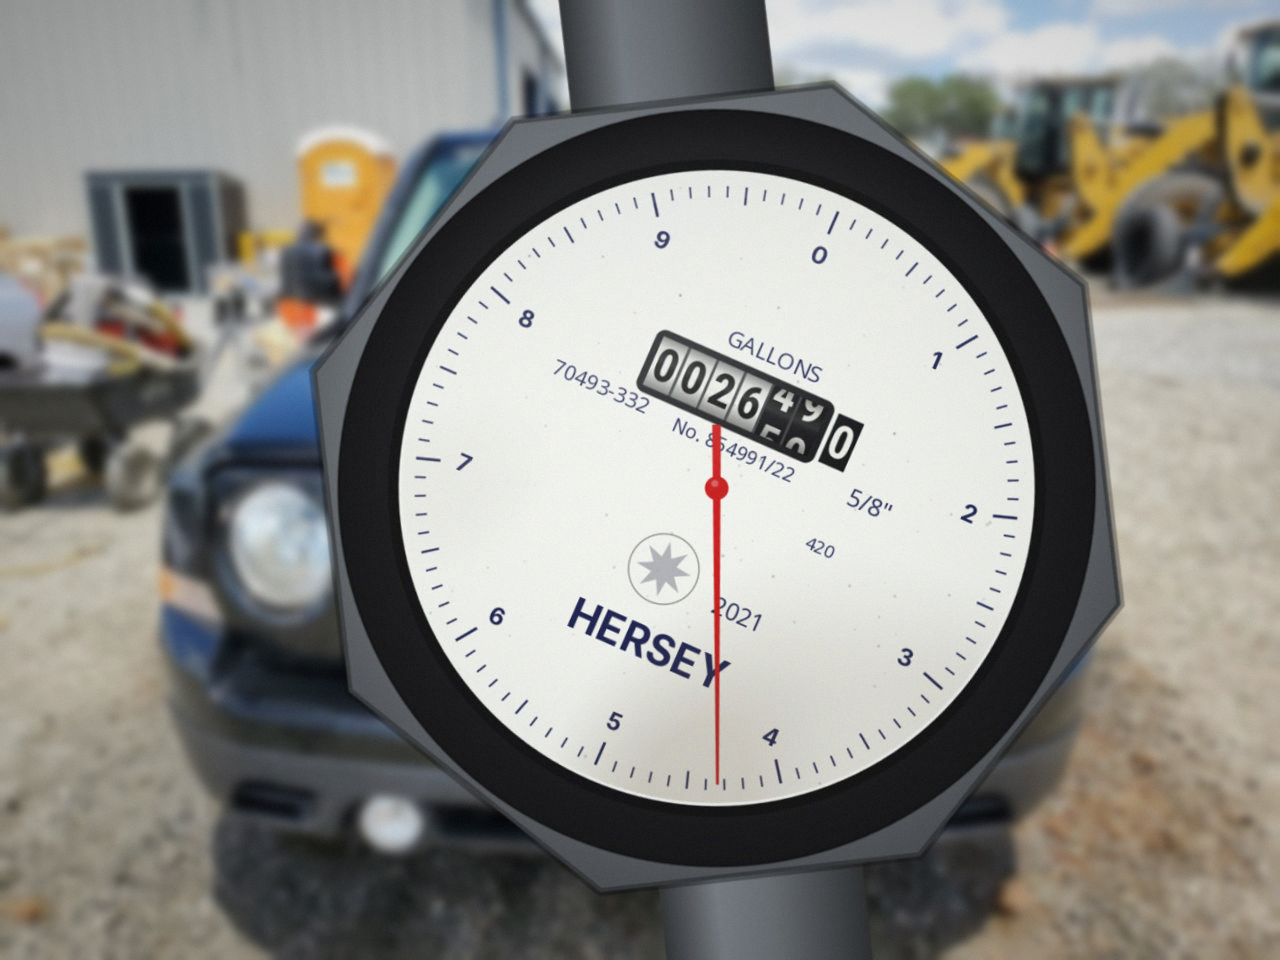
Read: 26494.3 gal
